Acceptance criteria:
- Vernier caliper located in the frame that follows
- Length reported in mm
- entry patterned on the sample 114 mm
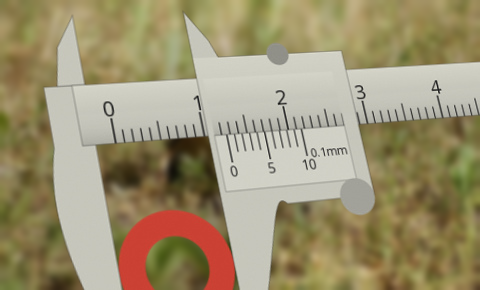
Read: 12.6 mm
